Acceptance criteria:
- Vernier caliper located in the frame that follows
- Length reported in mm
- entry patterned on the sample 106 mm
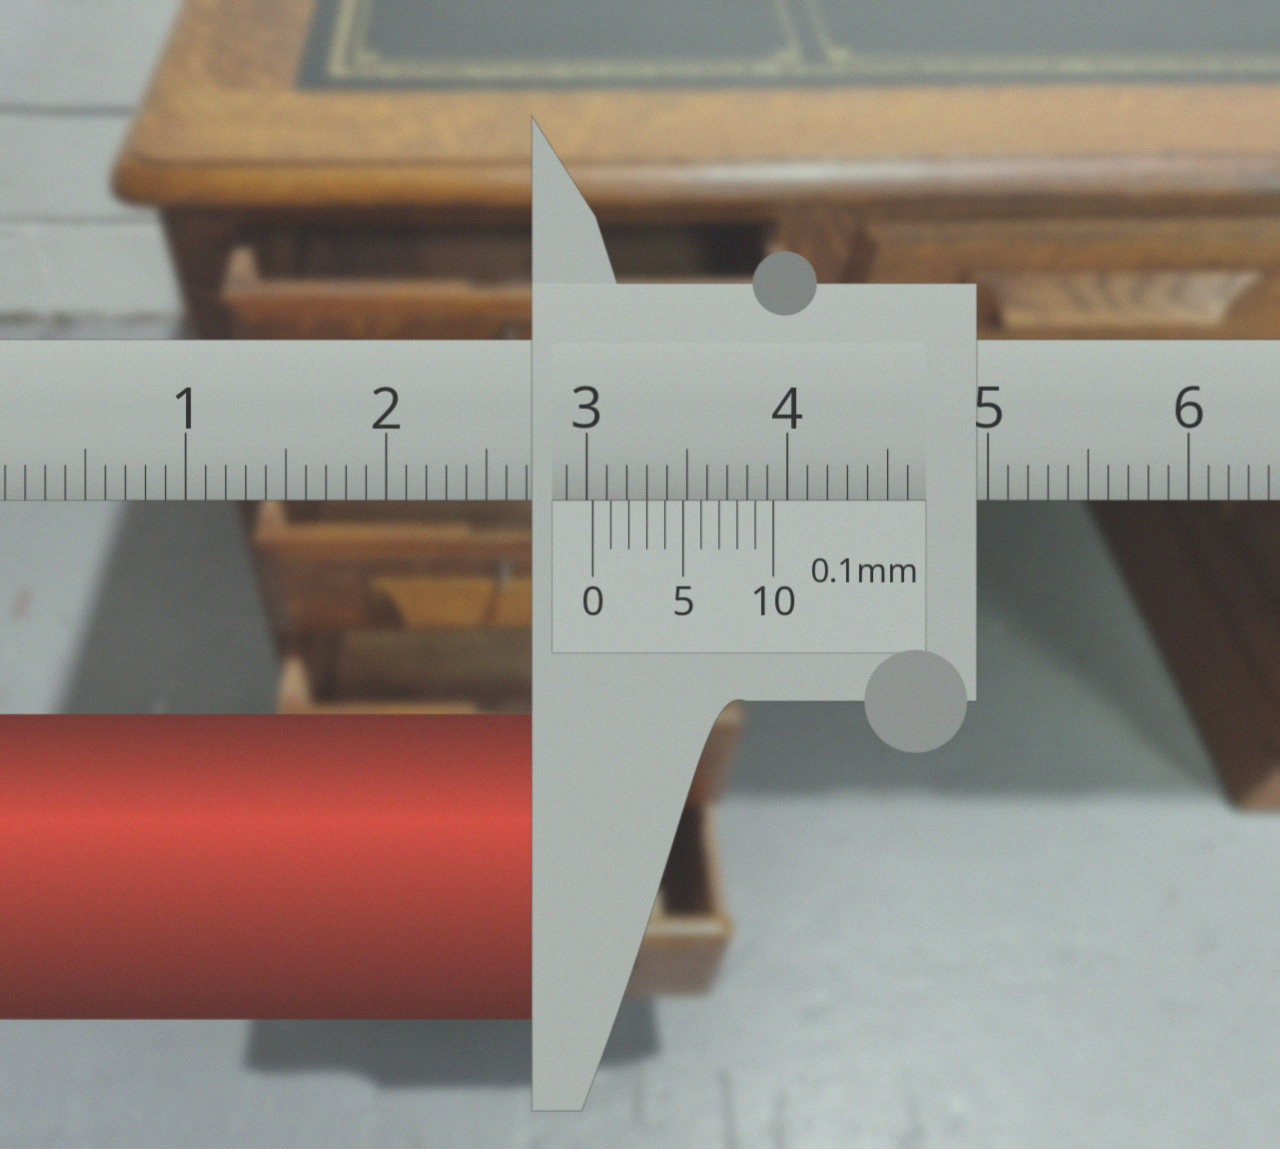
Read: 30.3 mm
